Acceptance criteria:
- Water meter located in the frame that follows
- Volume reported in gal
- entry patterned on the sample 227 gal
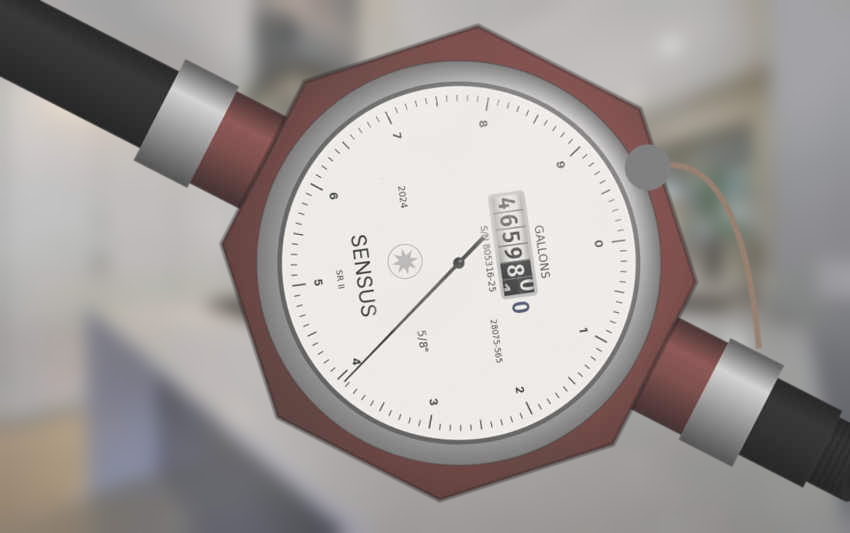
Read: 4659803.9 gal
